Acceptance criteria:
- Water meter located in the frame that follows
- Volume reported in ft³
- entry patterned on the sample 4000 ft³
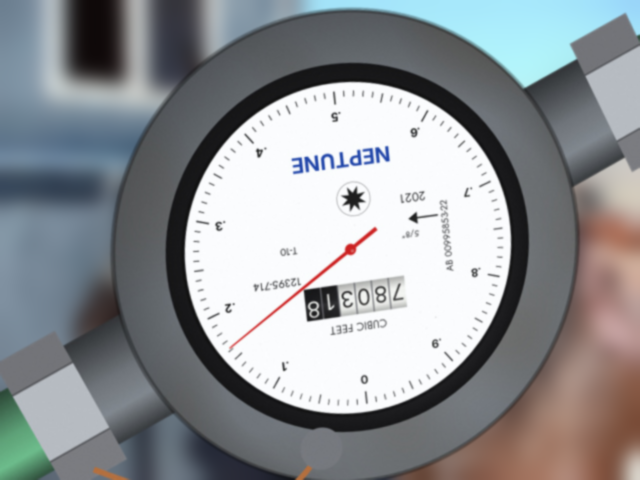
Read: 780318.16 ft³
